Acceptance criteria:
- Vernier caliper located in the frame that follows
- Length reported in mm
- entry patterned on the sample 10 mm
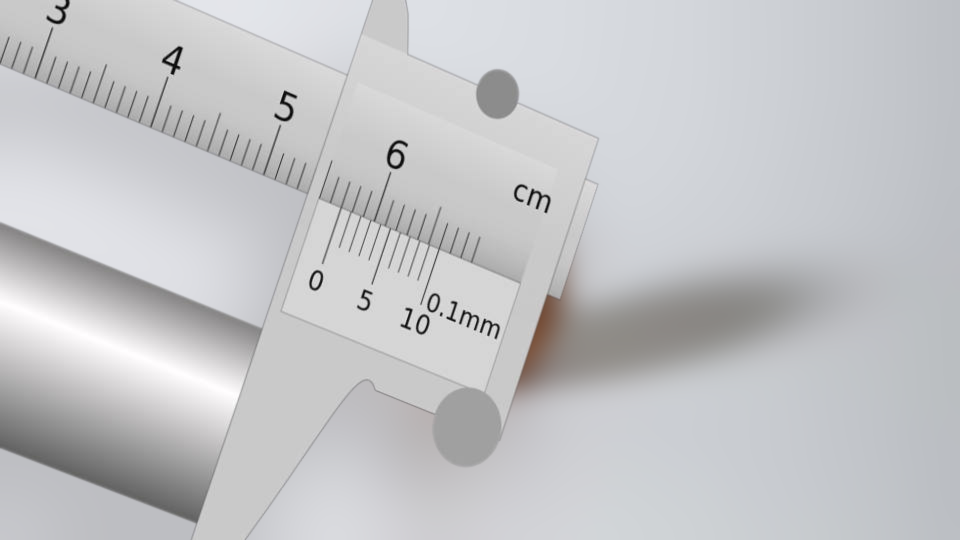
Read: 57.0 mm
